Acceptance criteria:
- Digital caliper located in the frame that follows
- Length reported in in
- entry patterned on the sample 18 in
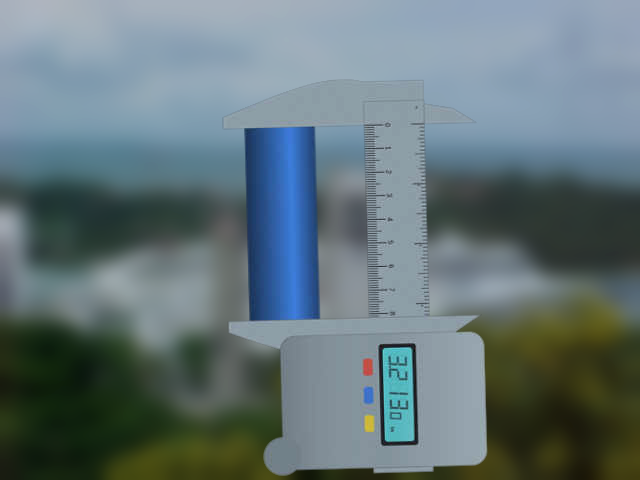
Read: 3.2130 in
